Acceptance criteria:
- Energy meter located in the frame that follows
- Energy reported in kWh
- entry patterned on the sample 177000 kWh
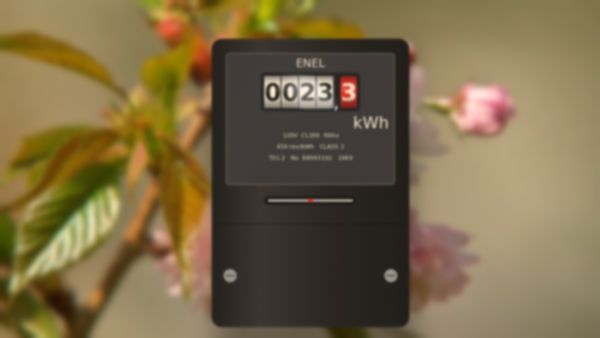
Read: 23.3 kWh
